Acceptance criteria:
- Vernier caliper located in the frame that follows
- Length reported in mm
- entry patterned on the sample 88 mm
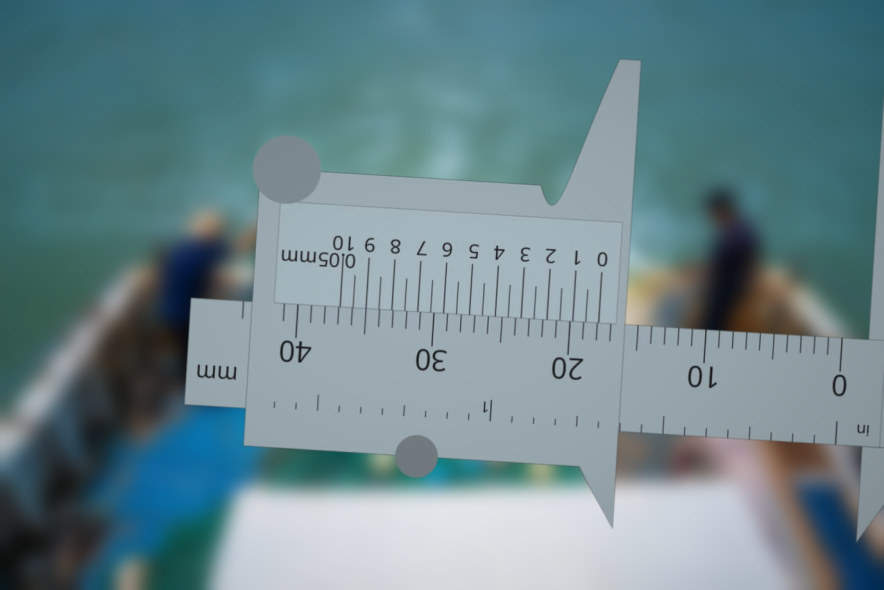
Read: 17.9 mm
